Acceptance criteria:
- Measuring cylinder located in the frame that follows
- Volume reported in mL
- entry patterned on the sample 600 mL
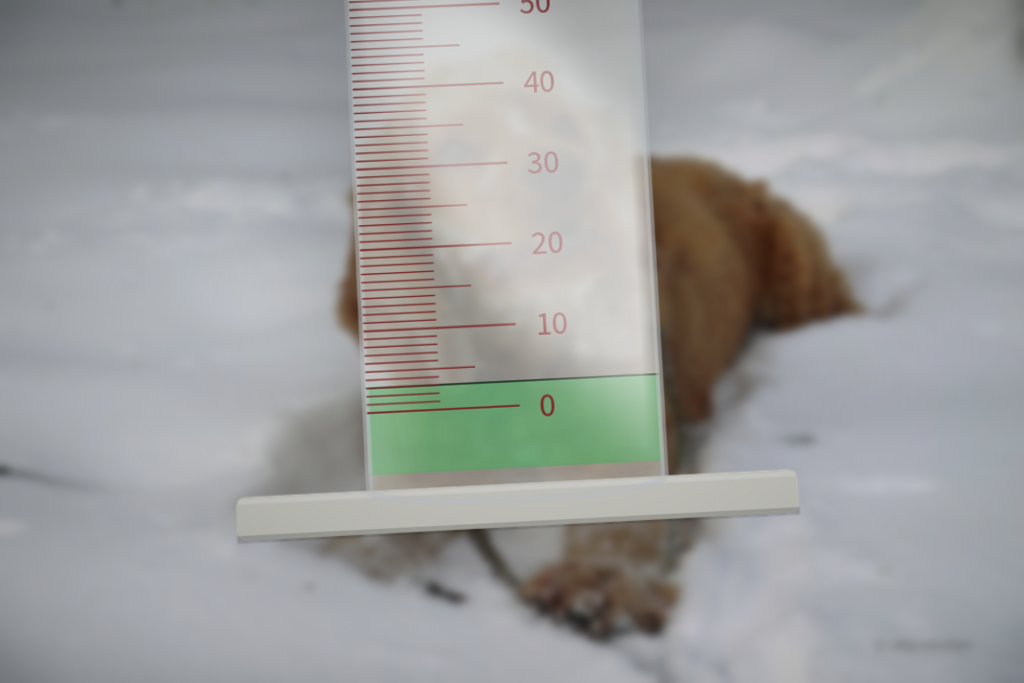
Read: 3 mL
